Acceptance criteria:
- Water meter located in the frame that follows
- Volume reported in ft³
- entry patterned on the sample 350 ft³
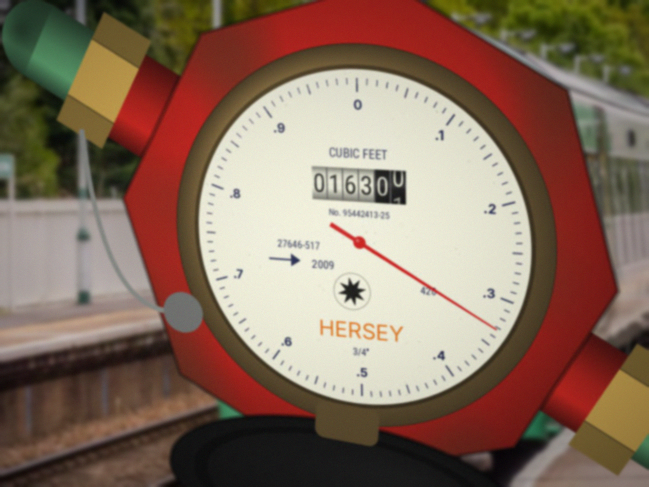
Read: 16300.33 ft³
